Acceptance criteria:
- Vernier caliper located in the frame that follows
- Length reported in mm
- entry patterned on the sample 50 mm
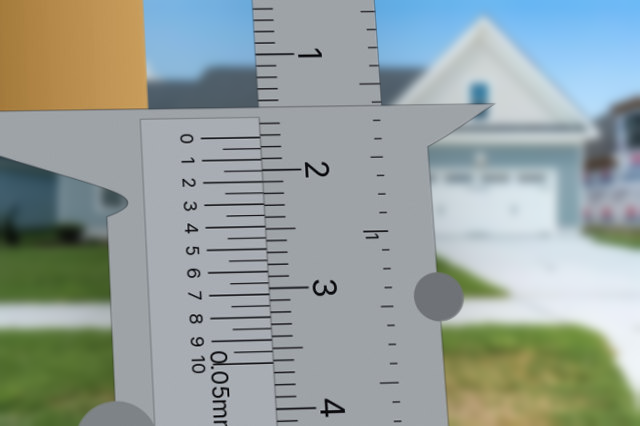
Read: 17.2 mm
